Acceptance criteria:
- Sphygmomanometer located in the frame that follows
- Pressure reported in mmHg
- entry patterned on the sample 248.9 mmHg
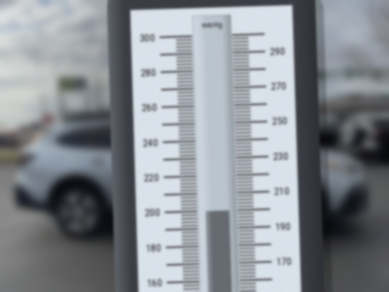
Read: 200 mmHg
